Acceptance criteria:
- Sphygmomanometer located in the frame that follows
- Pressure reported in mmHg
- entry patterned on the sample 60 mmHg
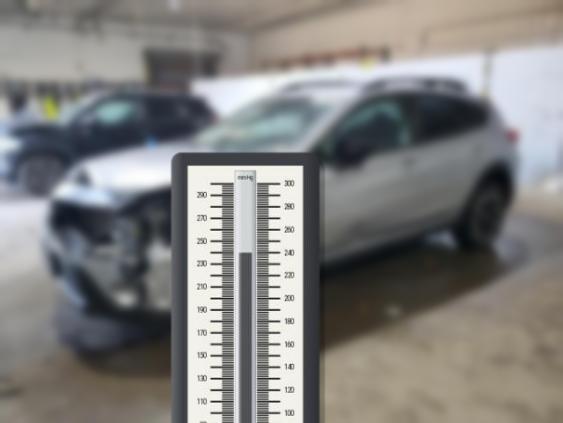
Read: 240 mmHg
